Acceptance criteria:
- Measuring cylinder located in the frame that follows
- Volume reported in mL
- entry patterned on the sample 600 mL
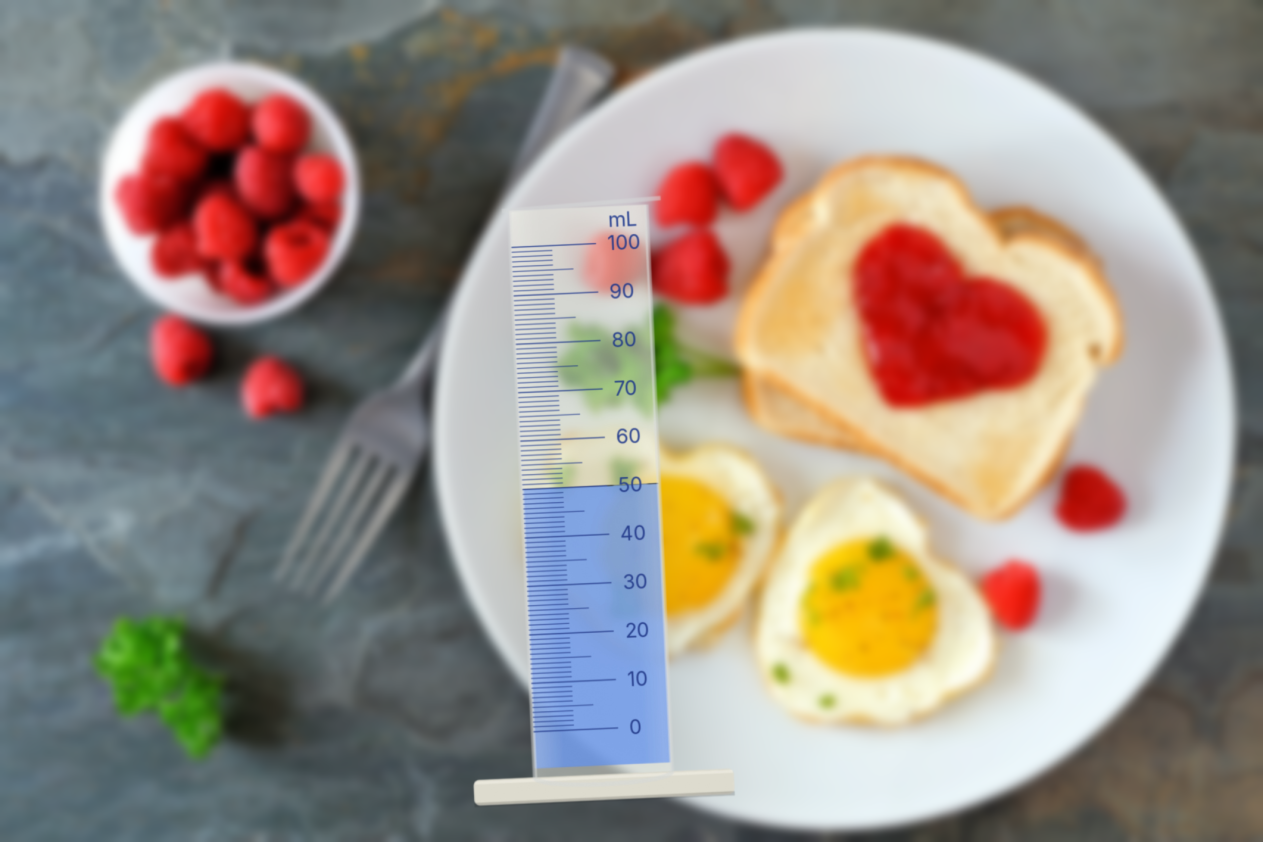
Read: 50 mL
